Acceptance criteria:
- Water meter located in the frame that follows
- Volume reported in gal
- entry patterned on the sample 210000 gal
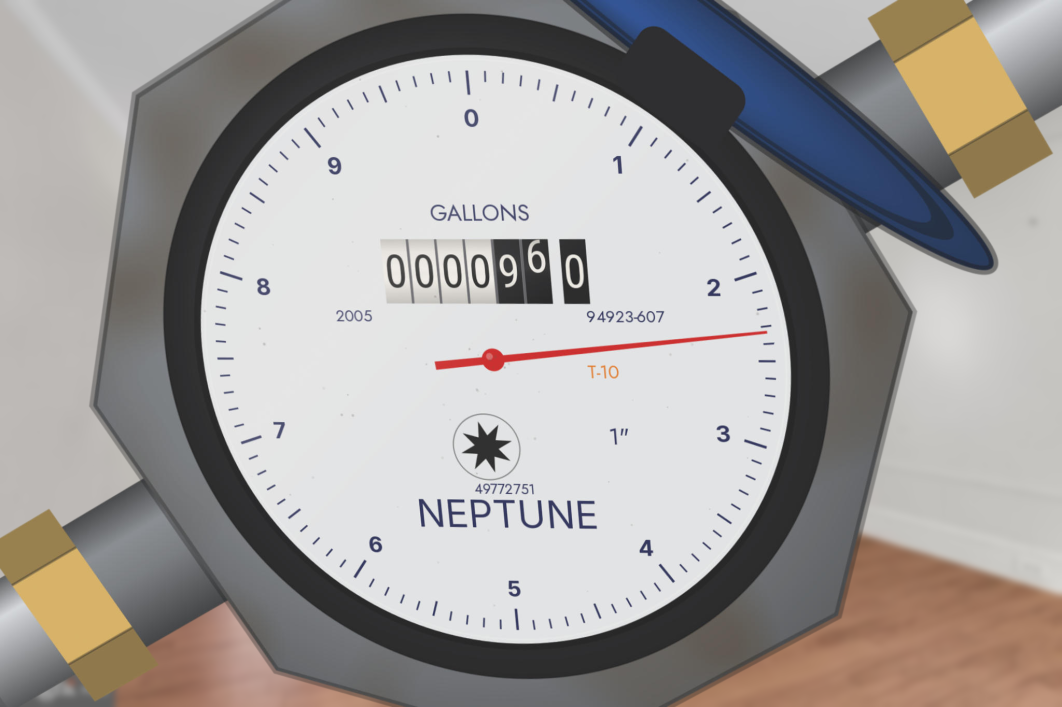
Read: 962.3 gal
